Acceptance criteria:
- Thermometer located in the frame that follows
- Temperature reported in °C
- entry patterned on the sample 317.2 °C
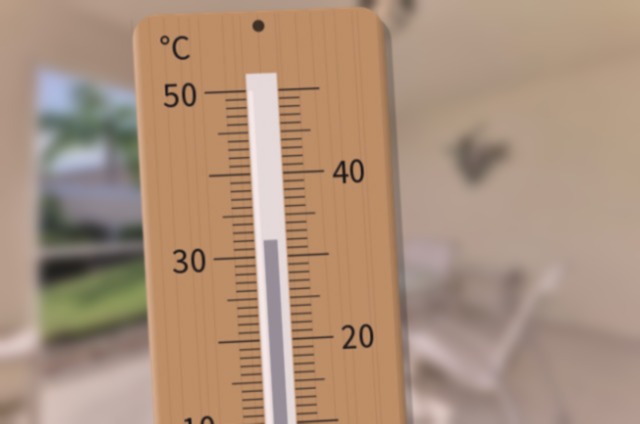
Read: 32 °C
